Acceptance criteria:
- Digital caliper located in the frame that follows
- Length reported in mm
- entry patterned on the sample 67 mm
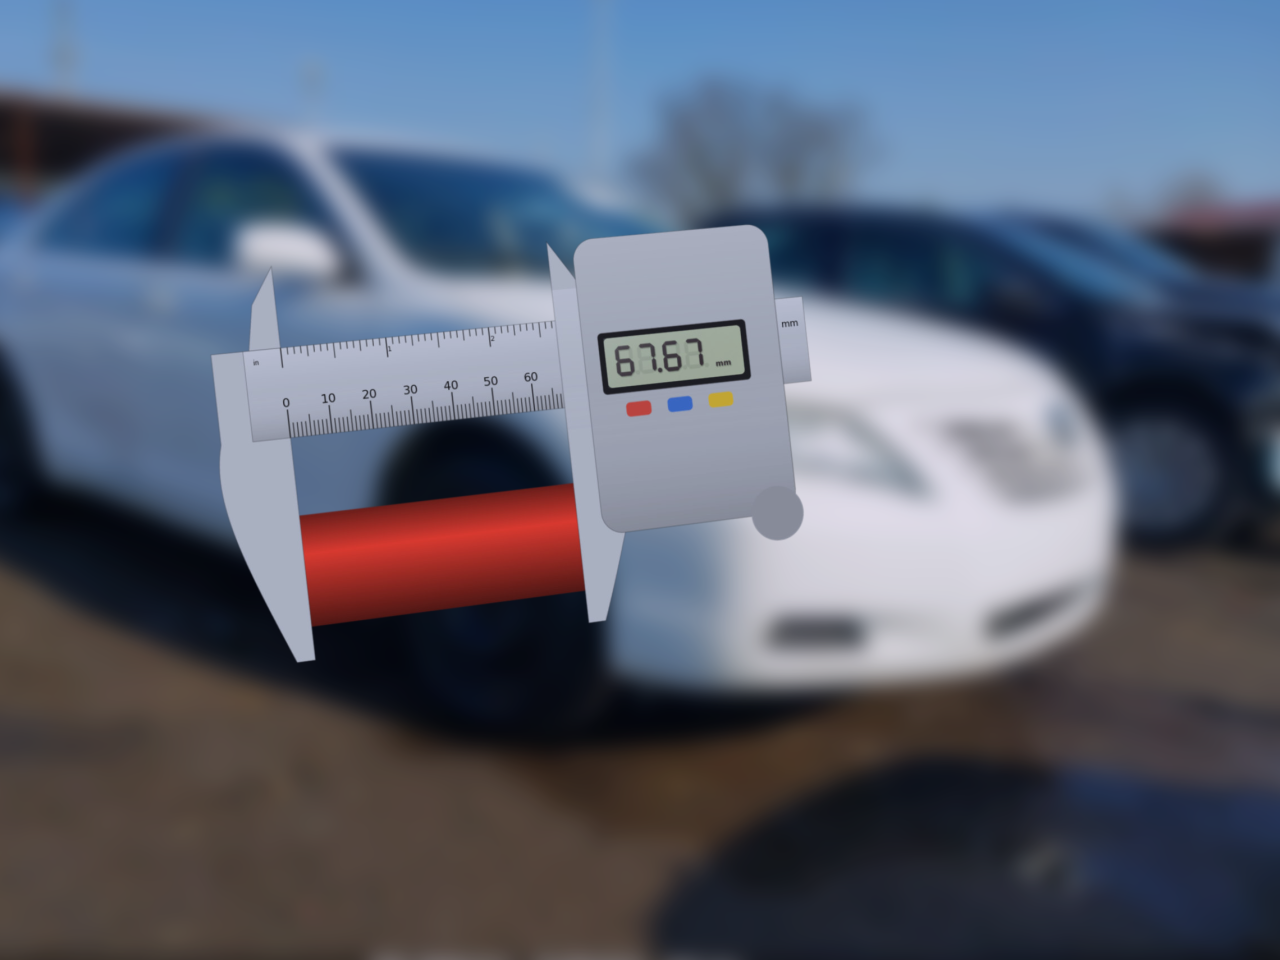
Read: 67.67 mm
